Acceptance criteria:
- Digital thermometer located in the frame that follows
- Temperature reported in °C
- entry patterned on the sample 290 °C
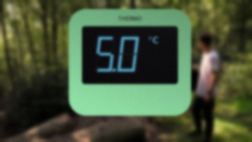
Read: 5.0 °C
